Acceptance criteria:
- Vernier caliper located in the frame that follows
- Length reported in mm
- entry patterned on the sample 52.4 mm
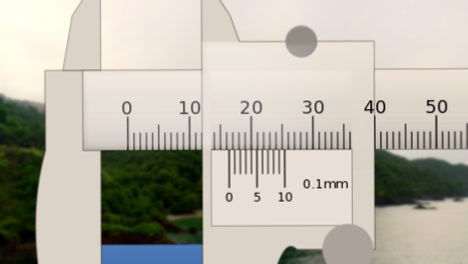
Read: 16.4 mm
